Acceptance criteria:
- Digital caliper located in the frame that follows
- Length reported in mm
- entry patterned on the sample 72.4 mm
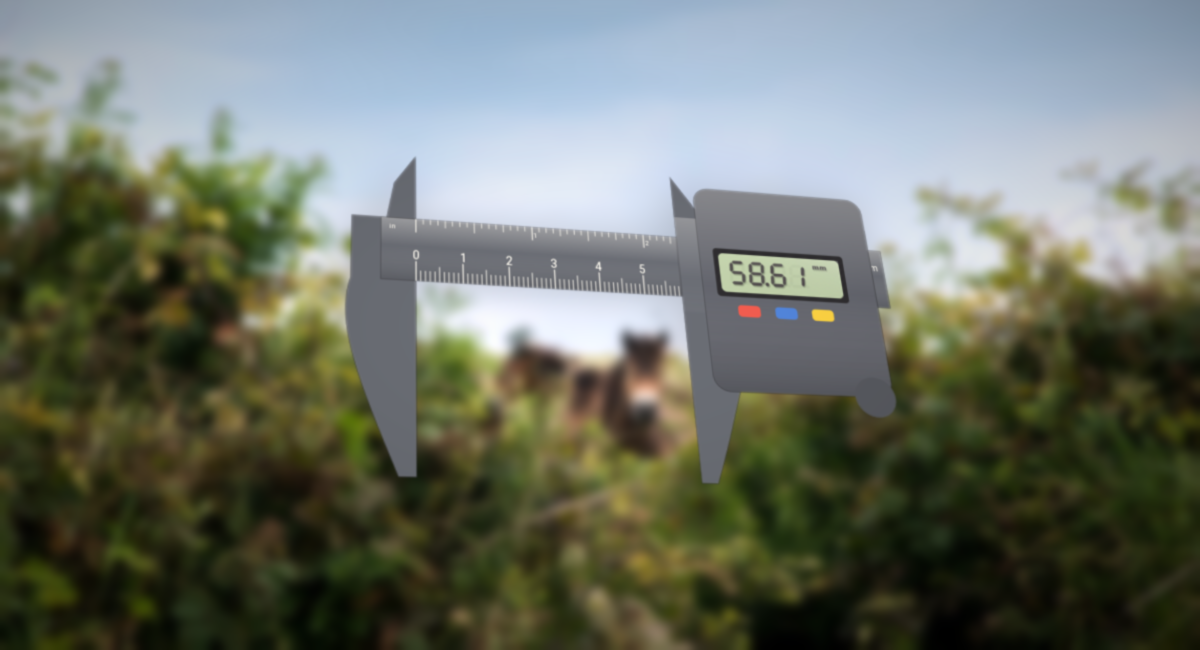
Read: 58.61 mm
